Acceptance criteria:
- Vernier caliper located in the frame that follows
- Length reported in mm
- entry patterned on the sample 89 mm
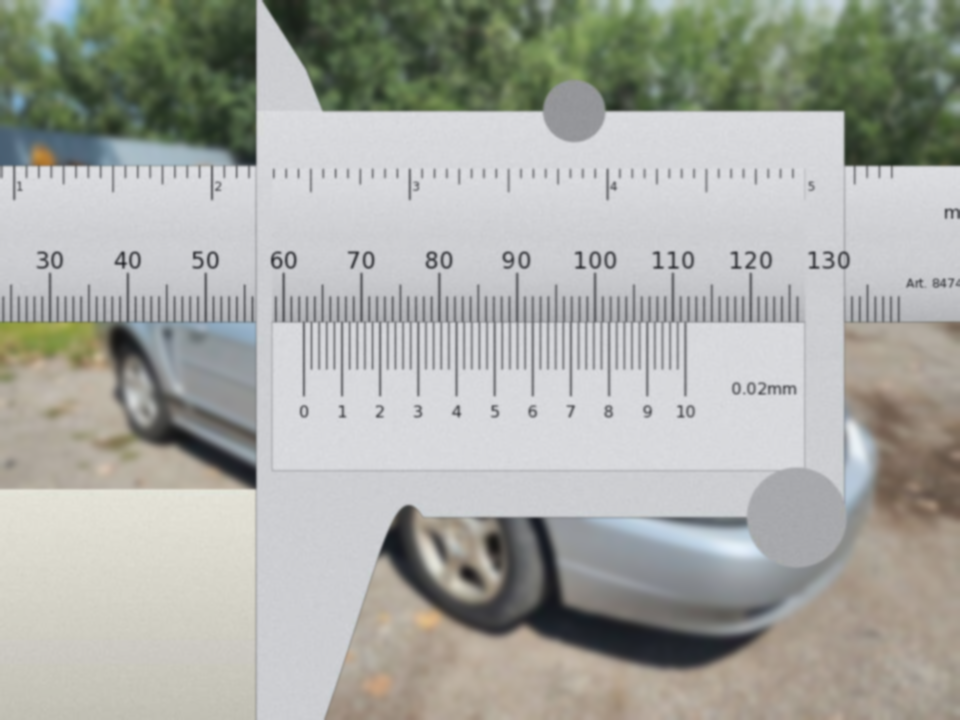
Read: 62.6 mm
